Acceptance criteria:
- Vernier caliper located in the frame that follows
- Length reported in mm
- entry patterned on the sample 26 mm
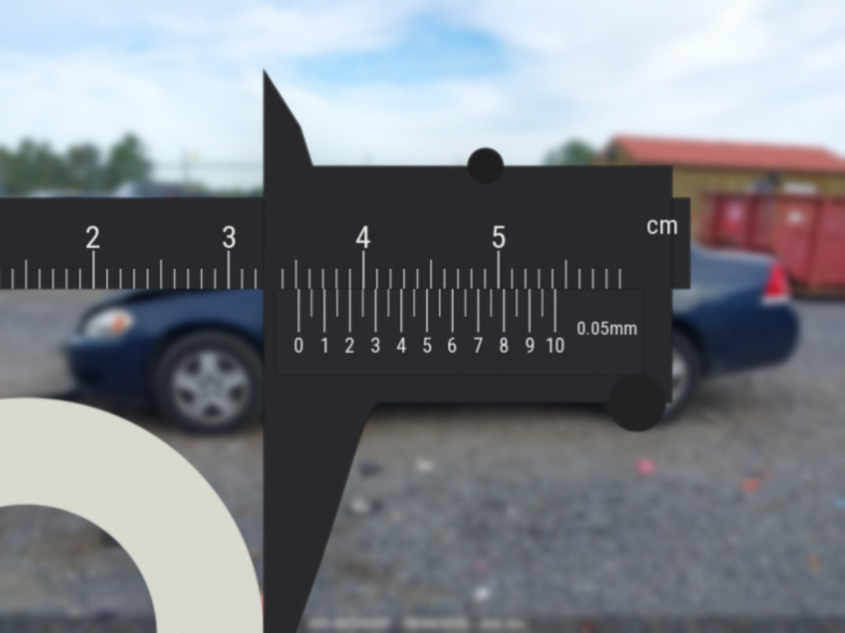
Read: 35.2 mm
